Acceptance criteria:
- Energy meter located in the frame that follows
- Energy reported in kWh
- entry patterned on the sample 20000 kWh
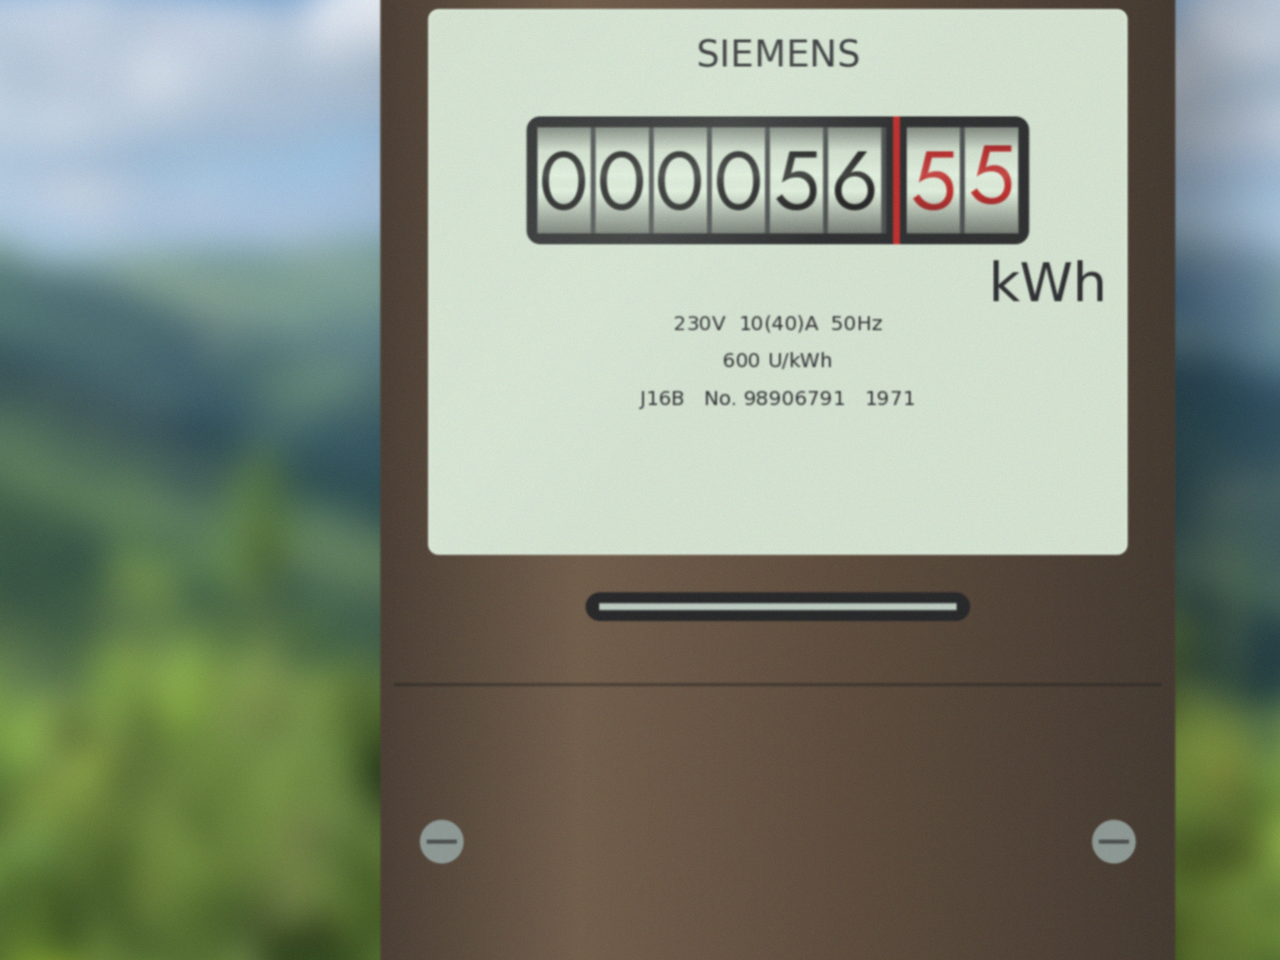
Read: 56.55 kWh
